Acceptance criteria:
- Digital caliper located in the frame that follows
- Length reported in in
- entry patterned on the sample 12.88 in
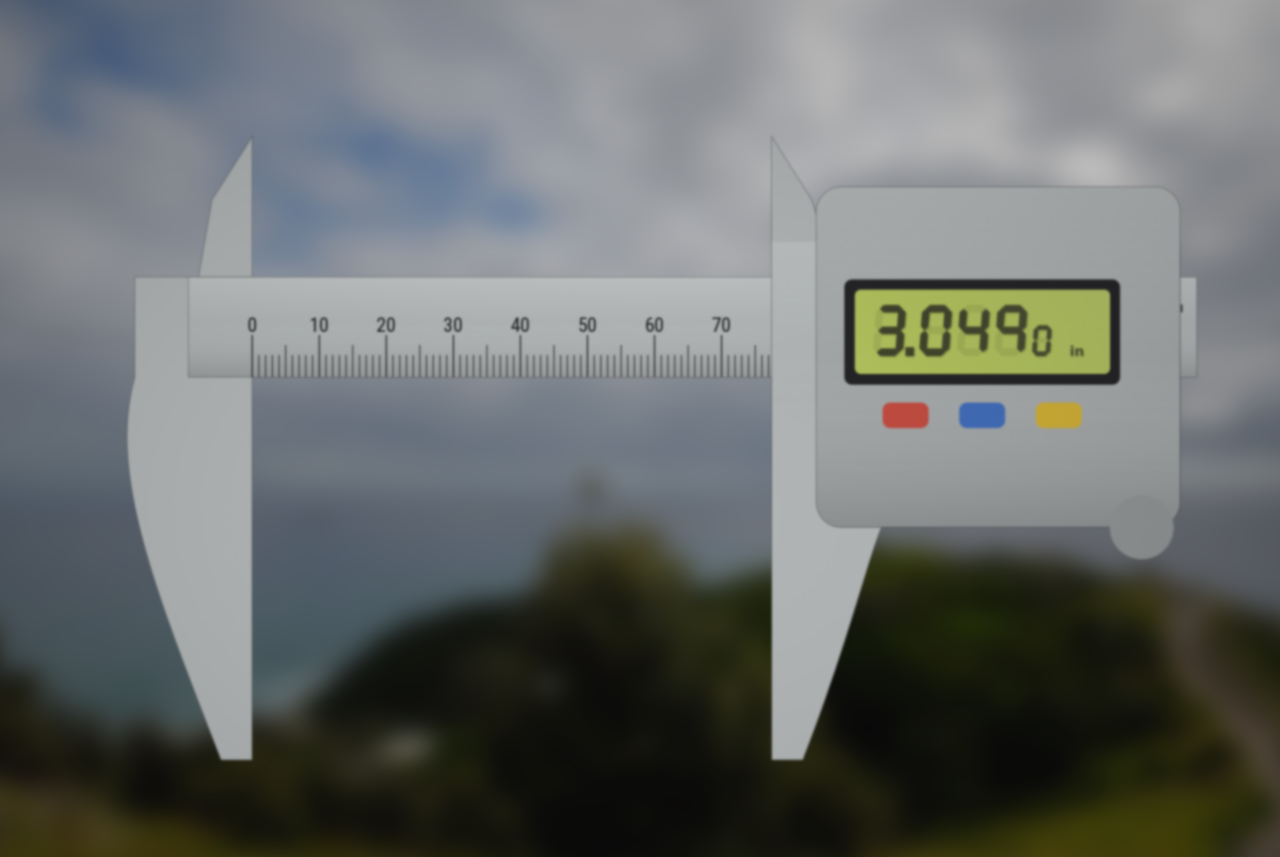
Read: 3.0490 in
